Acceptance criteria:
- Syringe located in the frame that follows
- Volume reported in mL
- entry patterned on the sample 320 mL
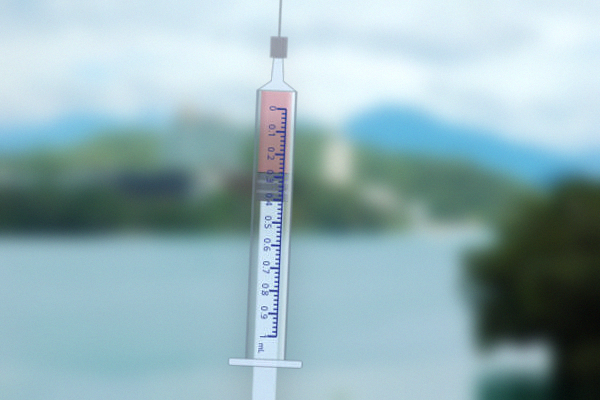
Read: 0.28 mL
